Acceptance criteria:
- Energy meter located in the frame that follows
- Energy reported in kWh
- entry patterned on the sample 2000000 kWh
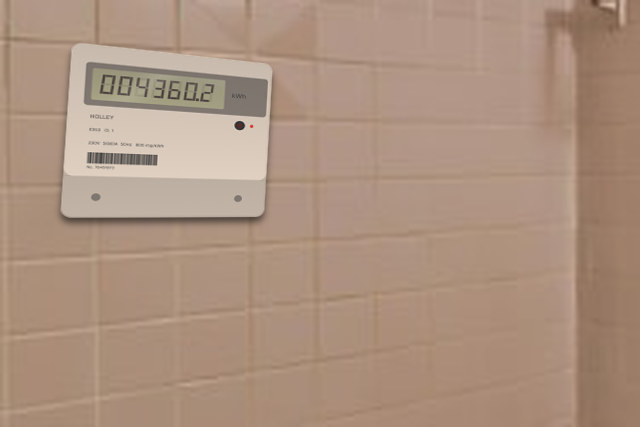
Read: 4360.2 kWh
